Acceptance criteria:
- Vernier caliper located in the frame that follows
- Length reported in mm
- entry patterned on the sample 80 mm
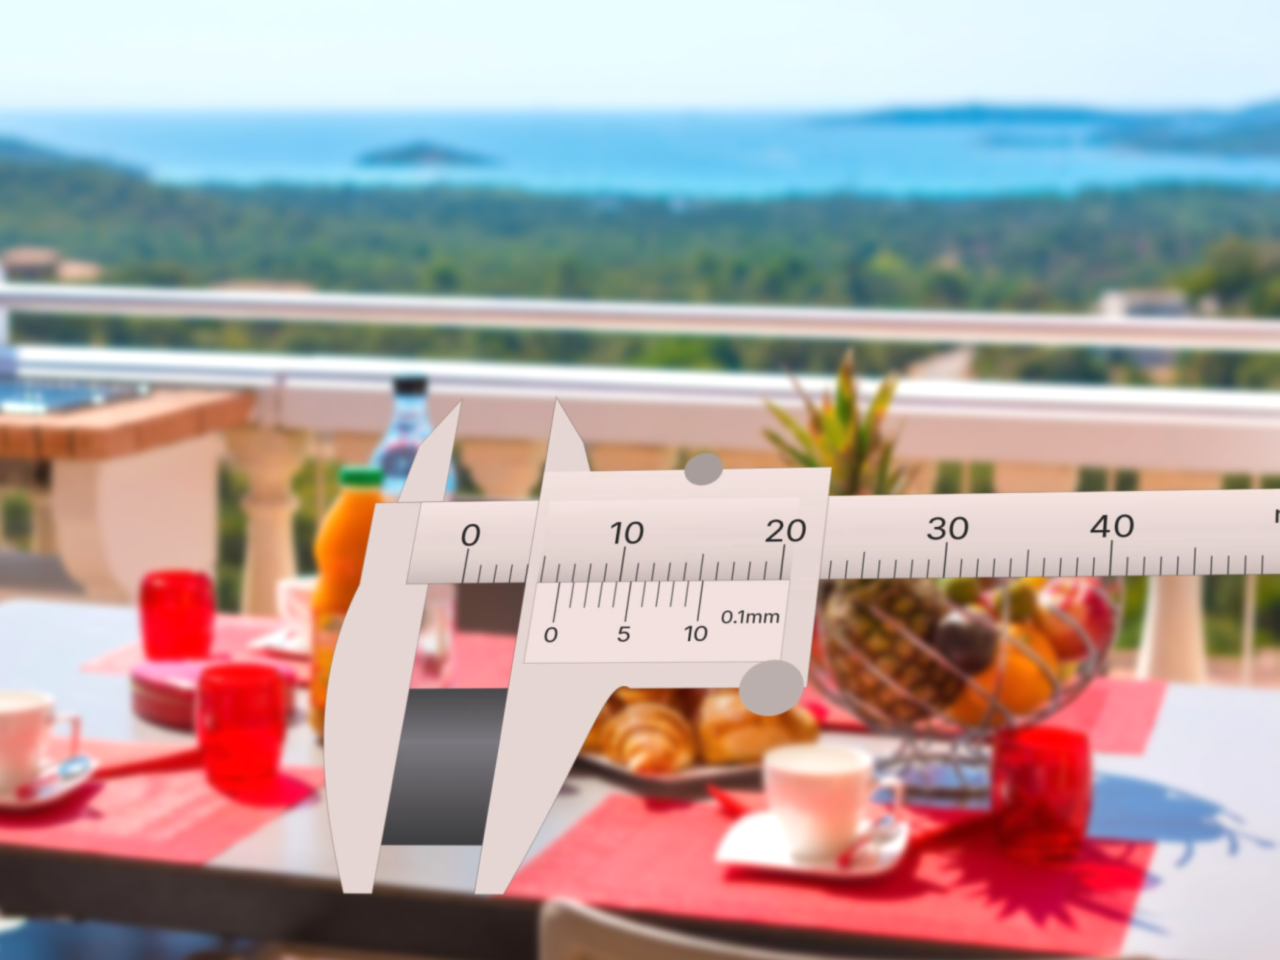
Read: 6.2 mm
